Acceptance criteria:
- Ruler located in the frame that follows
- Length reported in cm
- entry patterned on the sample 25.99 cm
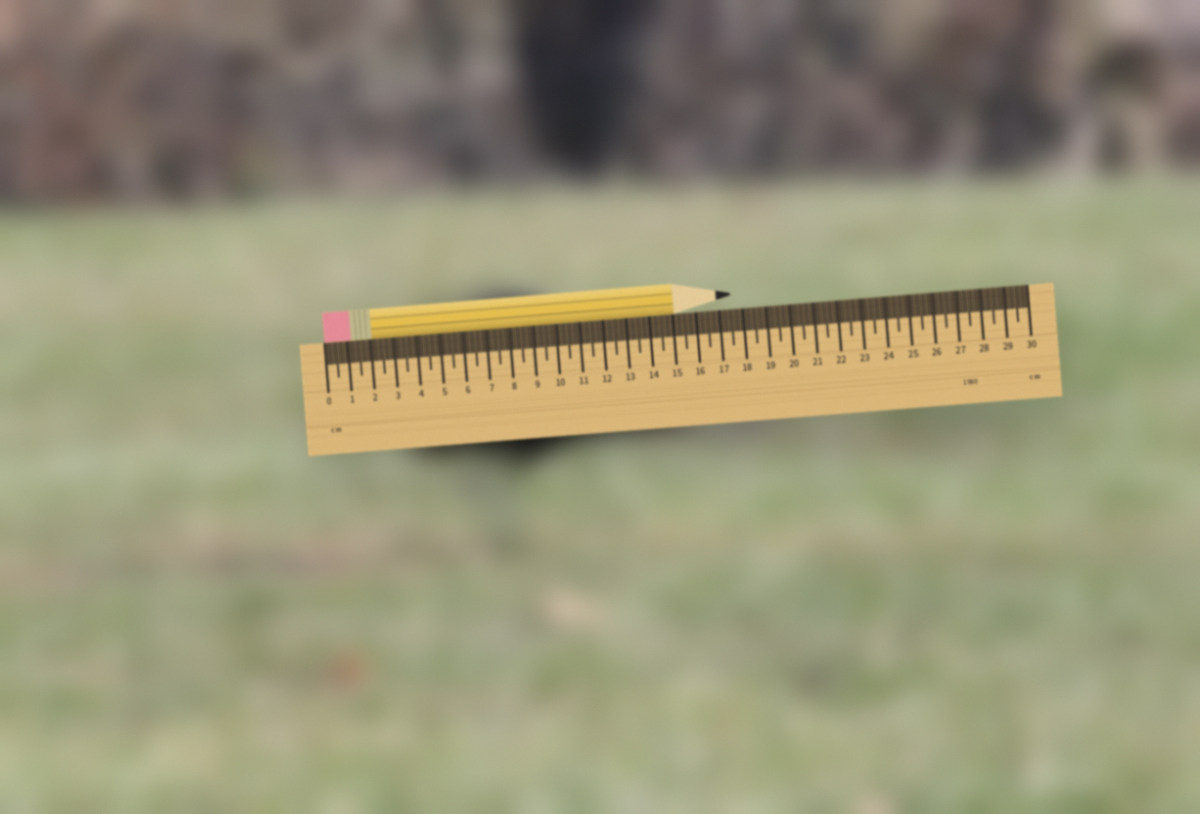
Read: 17.5 cm
